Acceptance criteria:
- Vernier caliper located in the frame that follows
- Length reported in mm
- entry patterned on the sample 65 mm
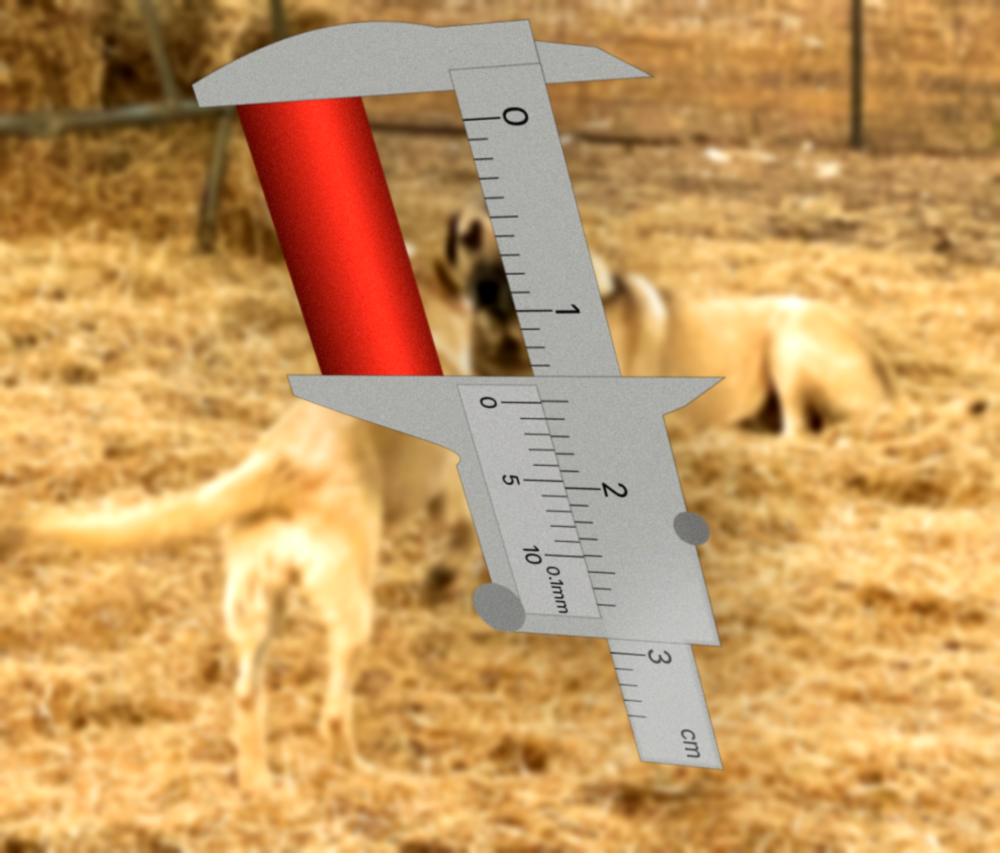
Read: 15.1 mm
